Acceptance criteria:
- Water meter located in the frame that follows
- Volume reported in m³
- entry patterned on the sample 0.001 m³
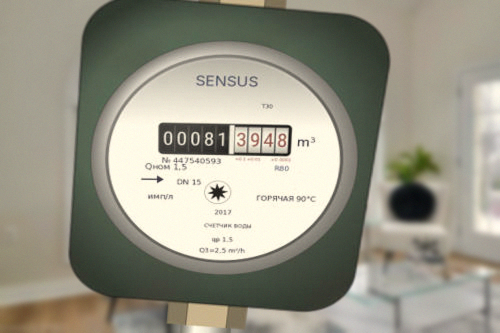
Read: 81.3948 m³
